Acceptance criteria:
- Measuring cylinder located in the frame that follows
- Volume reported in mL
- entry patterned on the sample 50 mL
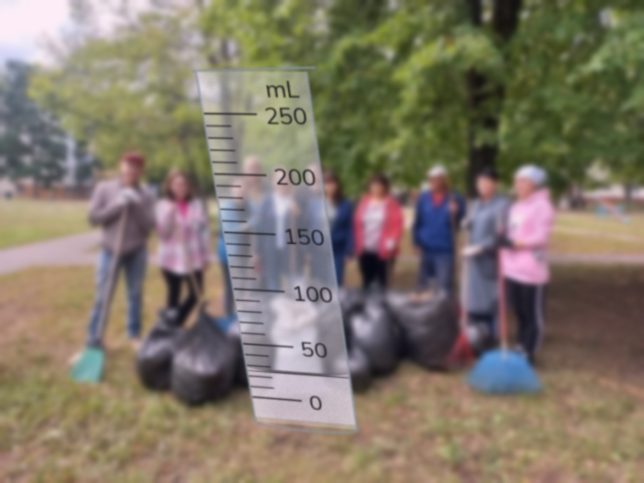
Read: 25 mL
